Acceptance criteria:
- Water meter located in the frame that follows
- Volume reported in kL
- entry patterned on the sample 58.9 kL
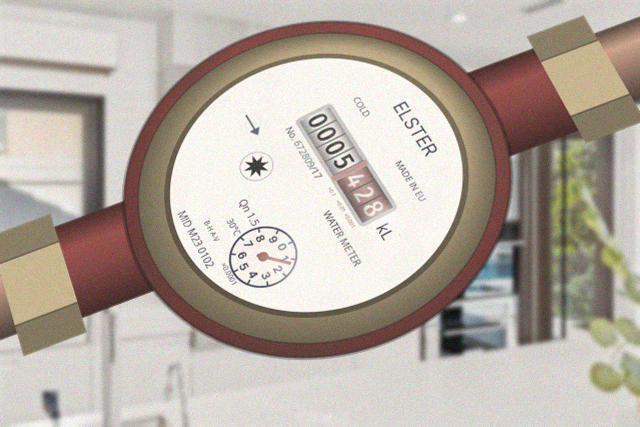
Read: 5.4281 kL
